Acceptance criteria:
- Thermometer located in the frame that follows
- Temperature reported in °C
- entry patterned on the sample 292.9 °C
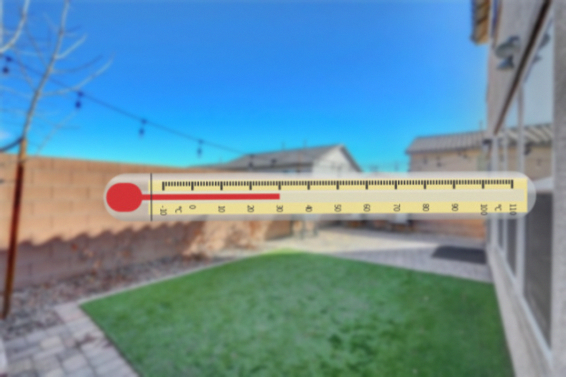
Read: 30 °C
